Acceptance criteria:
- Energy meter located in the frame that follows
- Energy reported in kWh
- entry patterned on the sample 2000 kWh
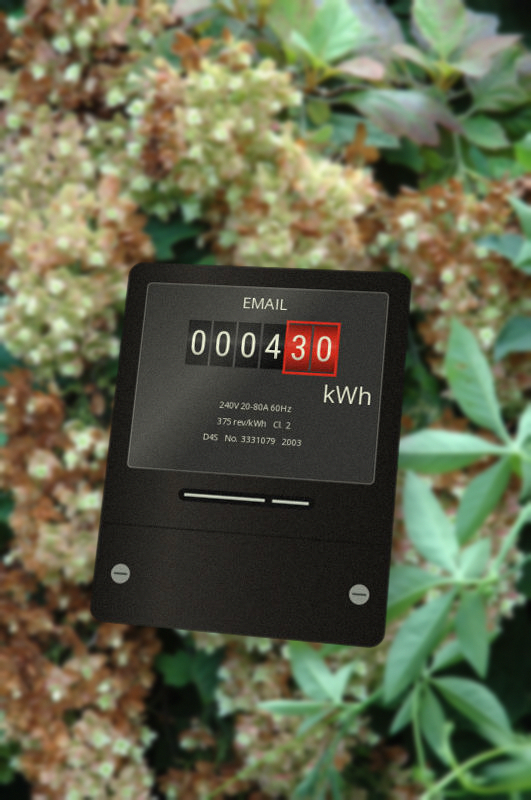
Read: 4.30 kWh
